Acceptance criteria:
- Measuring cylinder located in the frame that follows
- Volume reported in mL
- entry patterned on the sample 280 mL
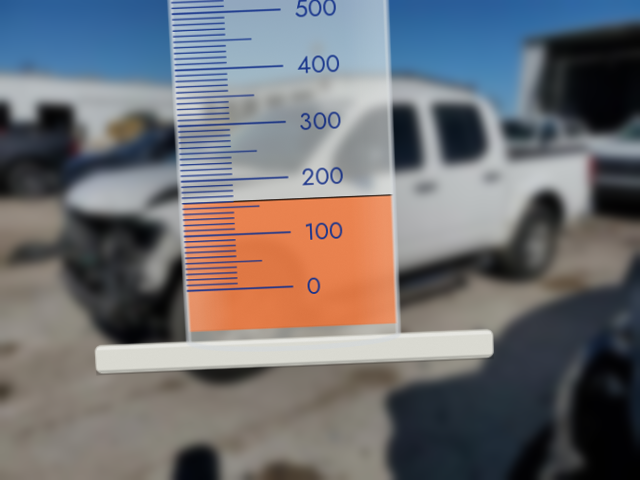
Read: 160 mL
